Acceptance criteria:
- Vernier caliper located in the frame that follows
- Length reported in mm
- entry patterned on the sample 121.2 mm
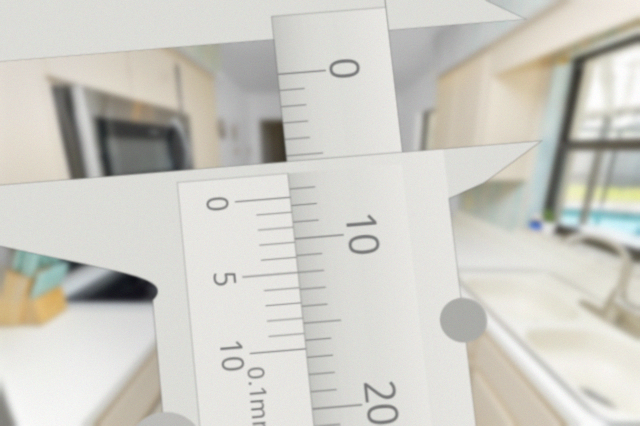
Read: 7.5 mm
